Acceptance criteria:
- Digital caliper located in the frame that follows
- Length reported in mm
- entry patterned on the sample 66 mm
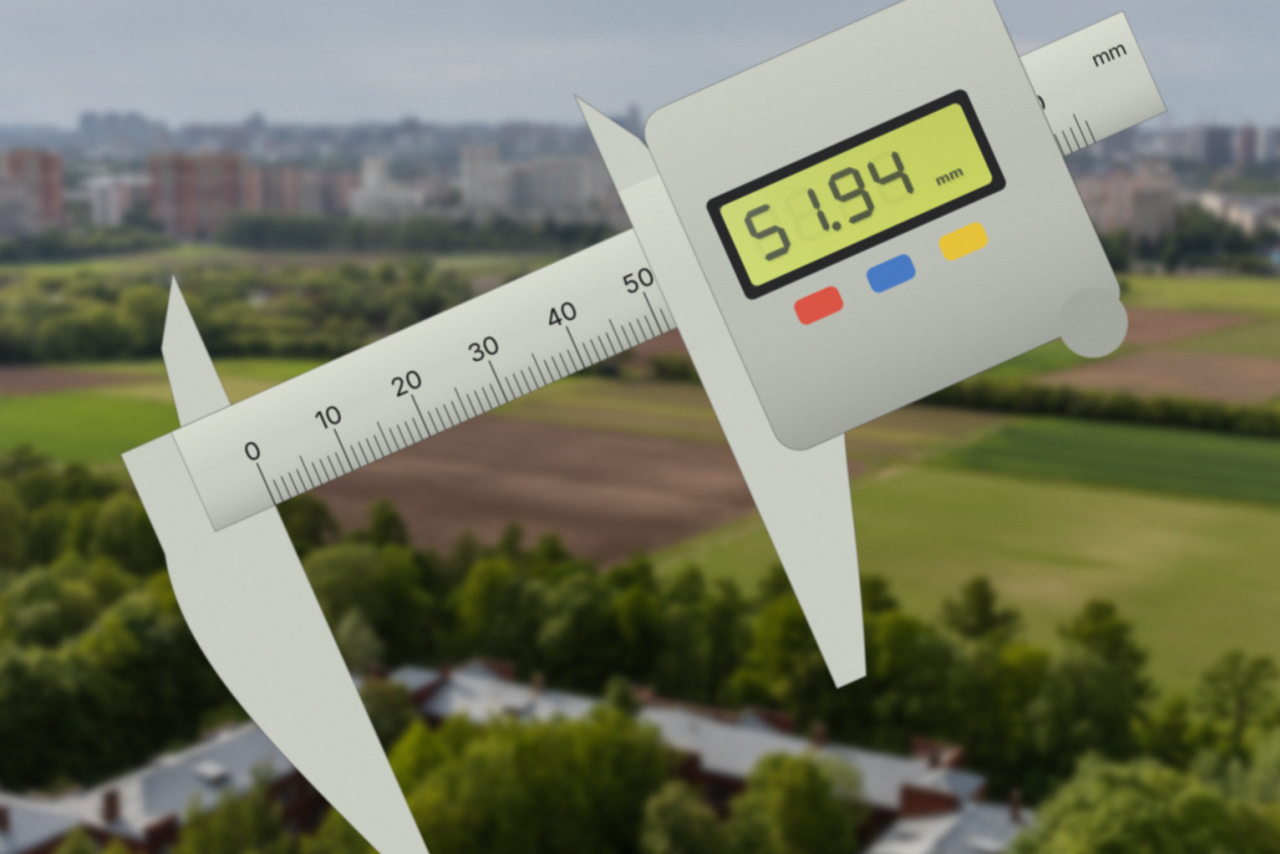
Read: 51.94 mm
